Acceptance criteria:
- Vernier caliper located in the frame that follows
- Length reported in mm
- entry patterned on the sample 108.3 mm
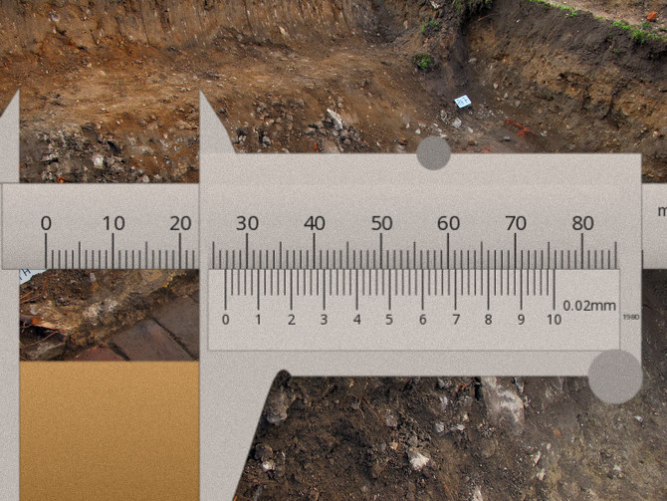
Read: 26.8 mm
